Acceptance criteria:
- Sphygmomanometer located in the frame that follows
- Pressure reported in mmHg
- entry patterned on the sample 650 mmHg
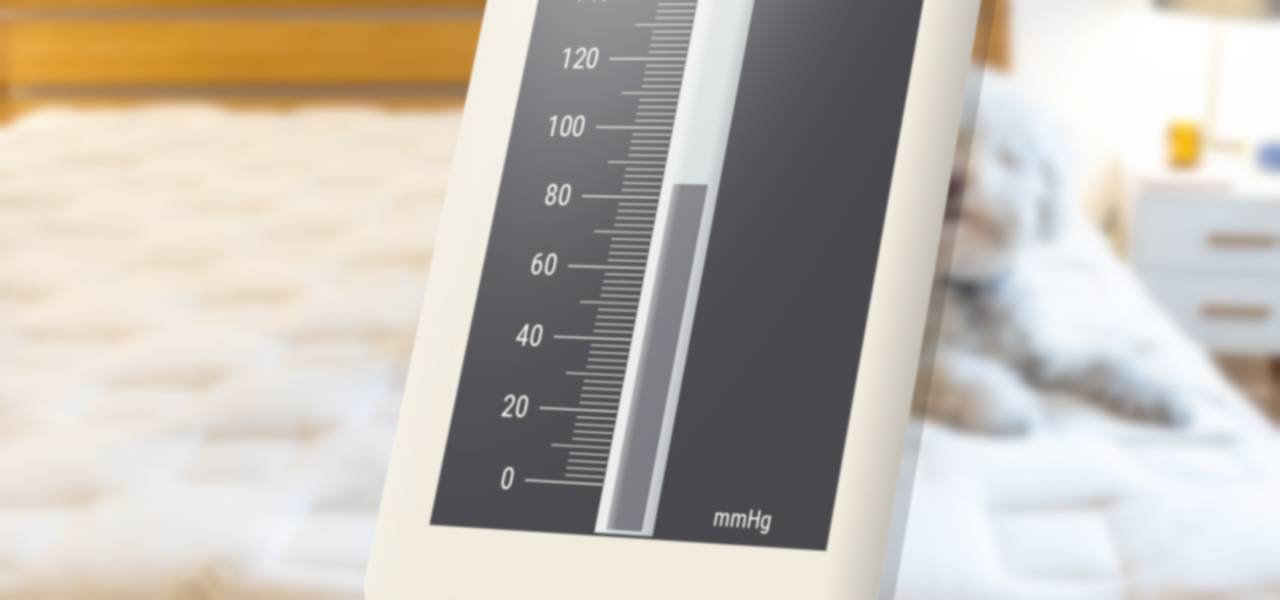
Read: 84 mmHg
